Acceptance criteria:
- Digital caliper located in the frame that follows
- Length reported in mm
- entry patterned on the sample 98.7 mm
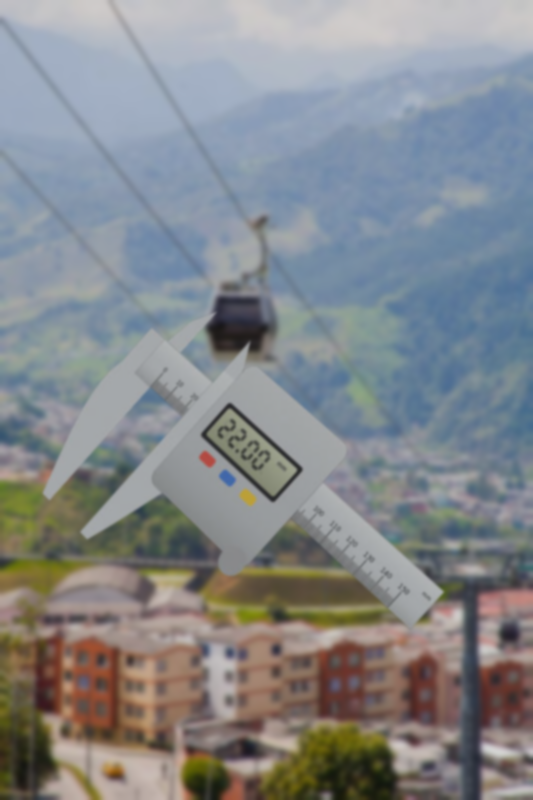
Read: 22.00 mm
